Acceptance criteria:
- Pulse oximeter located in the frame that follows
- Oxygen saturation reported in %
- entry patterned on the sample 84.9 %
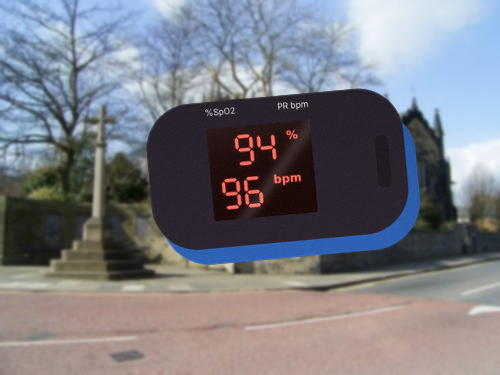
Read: 94 %
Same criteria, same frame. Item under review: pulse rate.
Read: 96 bpm
